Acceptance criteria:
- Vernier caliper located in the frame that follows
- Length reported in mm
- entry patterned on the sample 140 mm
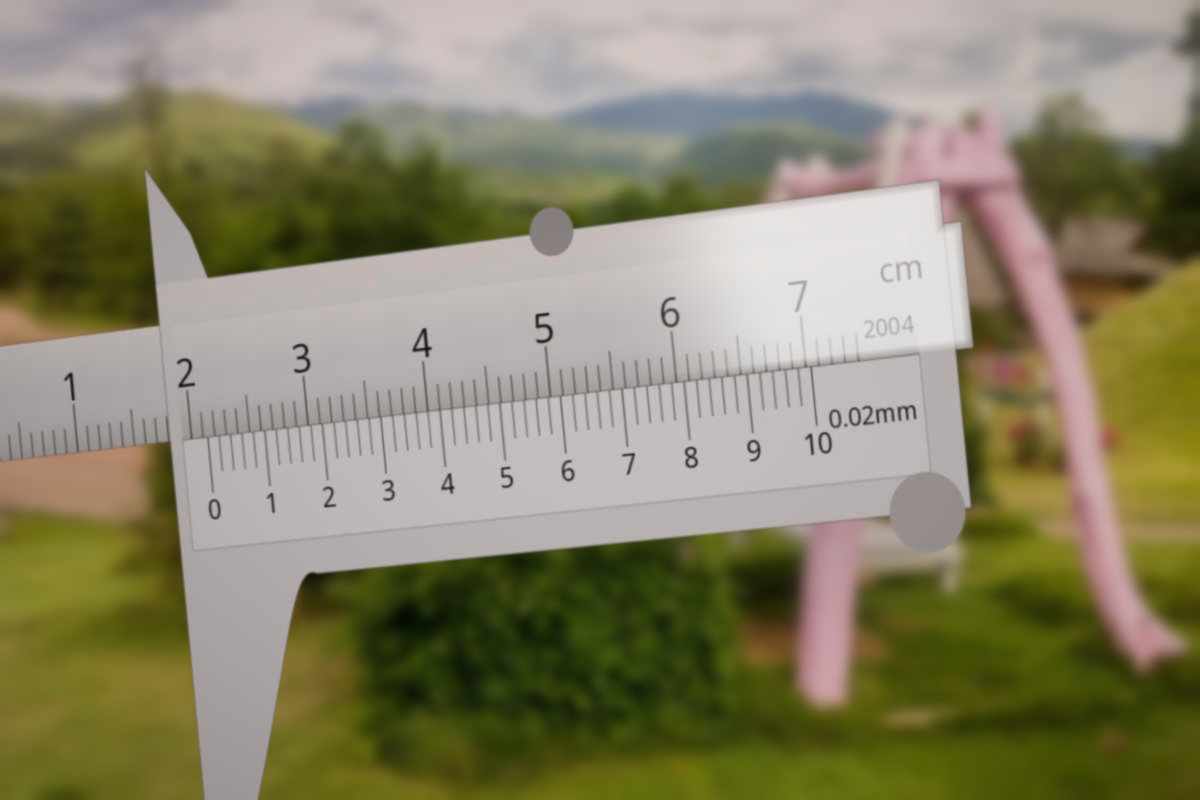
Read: 21.4 mm
